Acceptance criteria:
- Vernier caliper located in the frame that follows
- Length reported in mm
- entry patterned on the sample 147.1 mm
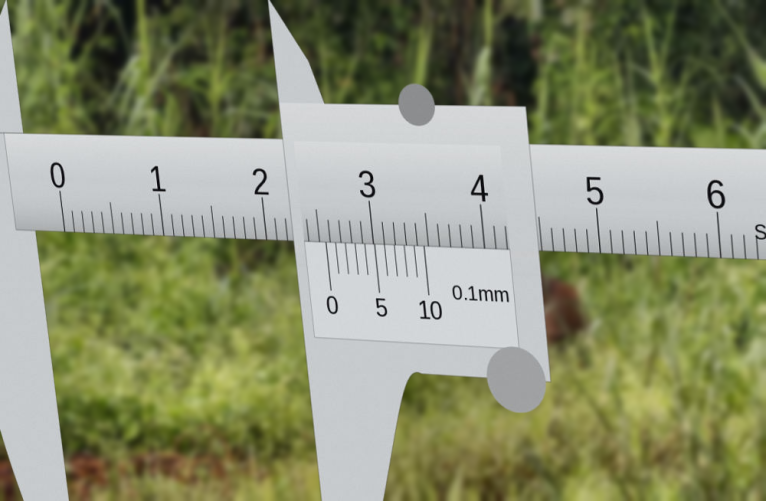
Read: 25.6 mm
